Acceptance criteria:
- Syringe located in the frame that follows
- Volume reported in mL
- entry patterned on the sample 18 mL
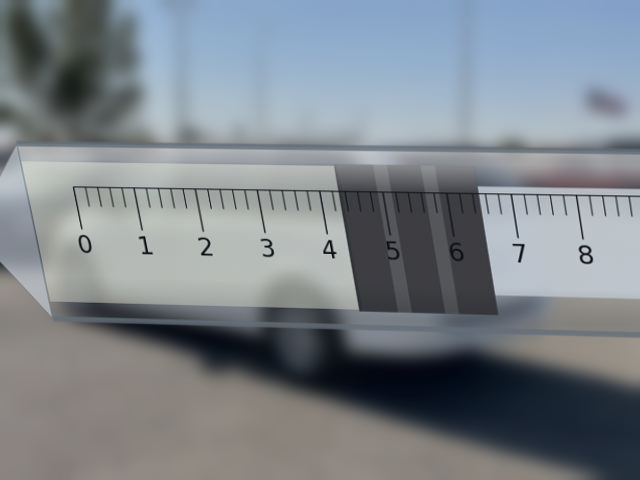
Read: 4.3 mL
